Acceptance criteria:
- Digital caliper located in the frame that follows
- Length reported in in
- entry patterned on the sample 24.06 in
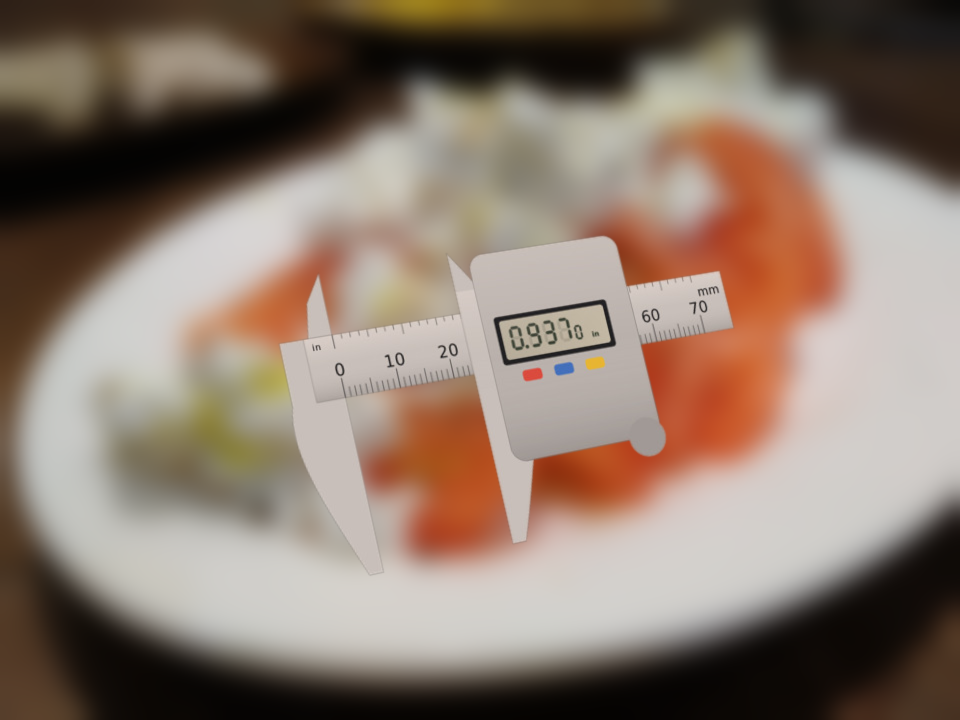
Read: 0.9370 in
